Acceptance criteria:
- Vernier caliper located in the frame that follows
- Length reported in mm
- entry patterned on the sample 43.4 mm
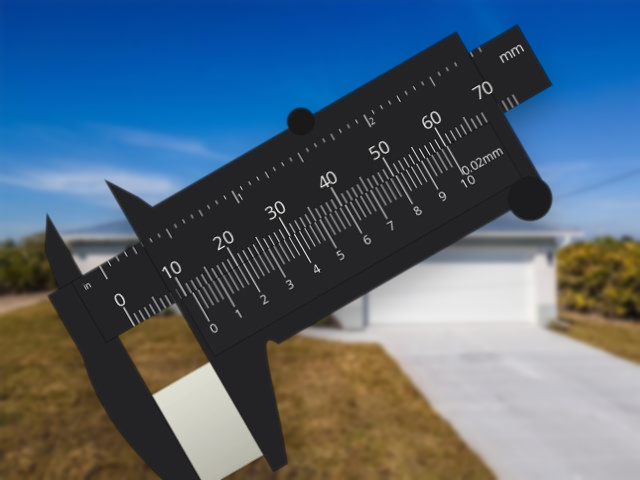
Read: 11.2 mm
